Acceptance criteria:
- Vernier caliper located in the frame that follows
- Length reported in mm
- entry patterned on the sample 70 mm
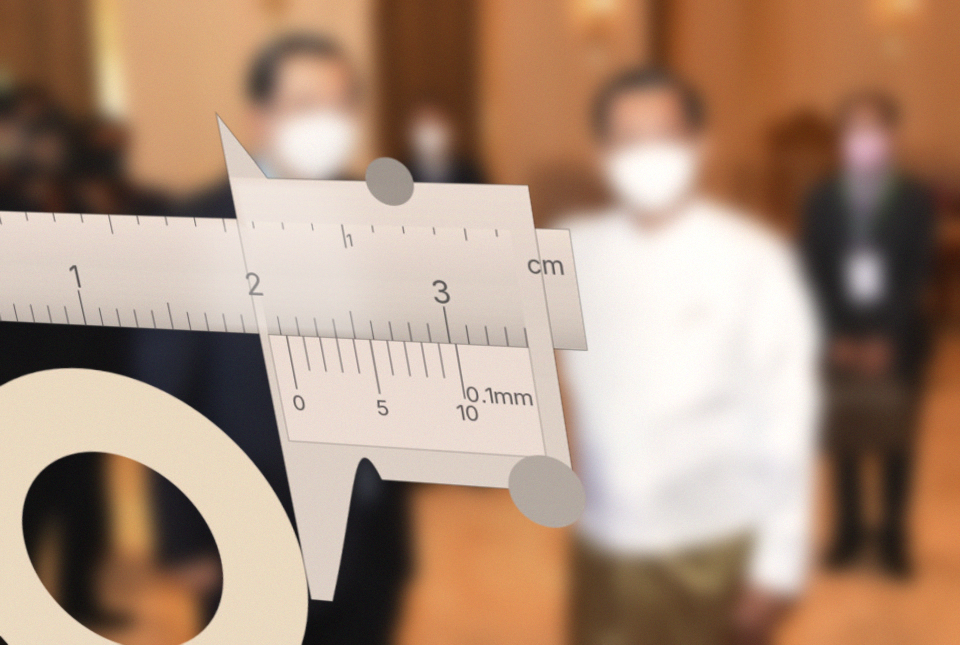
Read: 21.3 mm
